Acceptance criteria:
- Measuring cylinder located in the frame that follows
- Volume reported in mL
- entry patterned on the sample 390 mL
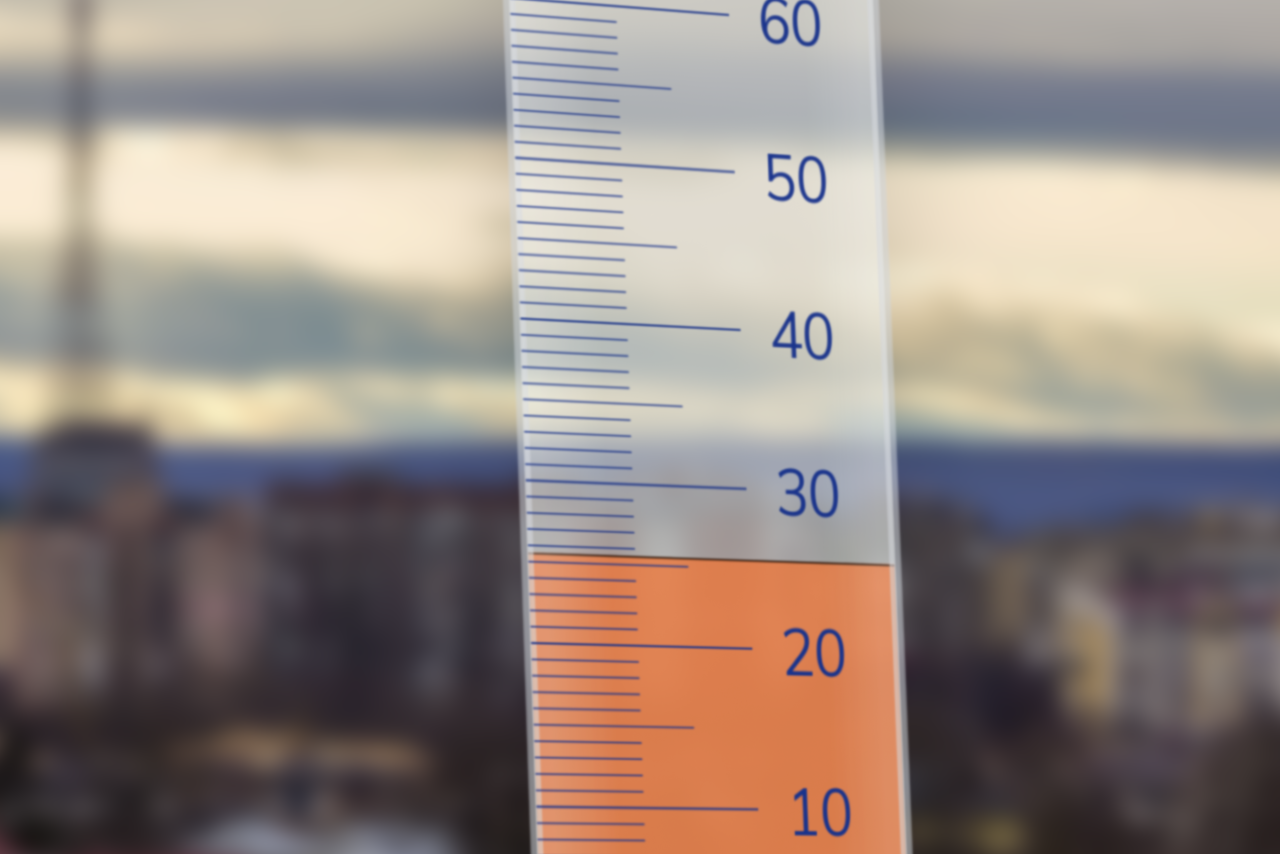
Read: 25.5 mL
